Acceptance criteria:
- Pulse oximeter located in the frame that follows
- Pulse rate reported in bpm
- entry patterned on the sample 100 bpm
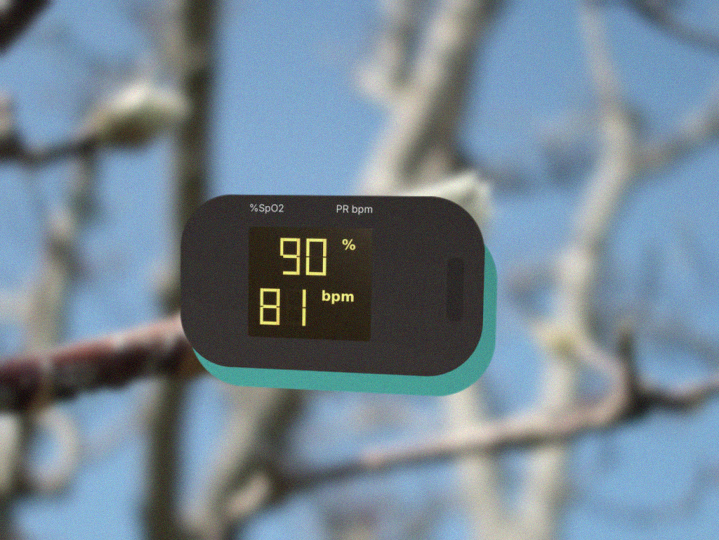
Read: 81 bpm
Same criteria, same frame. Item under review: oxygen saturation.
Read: 90 %
